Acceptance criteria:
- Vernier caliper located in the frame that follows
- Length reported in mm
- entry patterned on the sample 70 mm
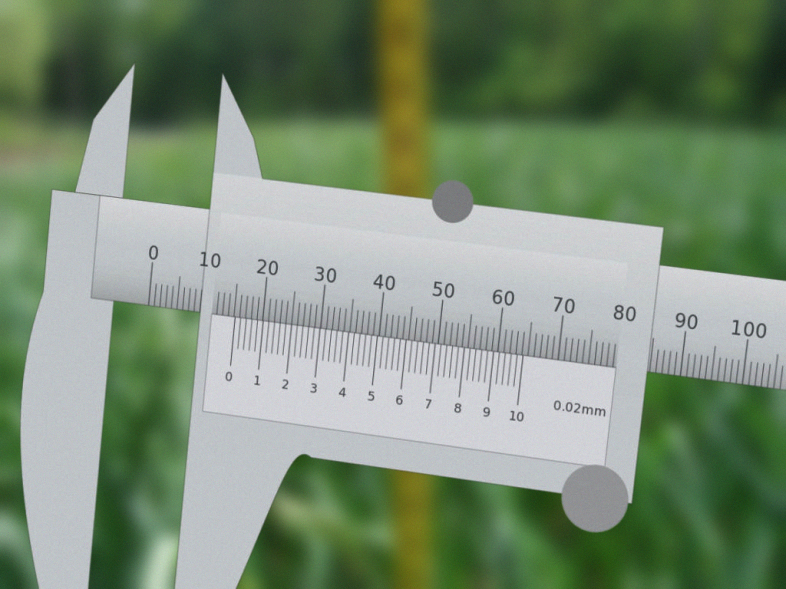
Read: 15.2 mm
